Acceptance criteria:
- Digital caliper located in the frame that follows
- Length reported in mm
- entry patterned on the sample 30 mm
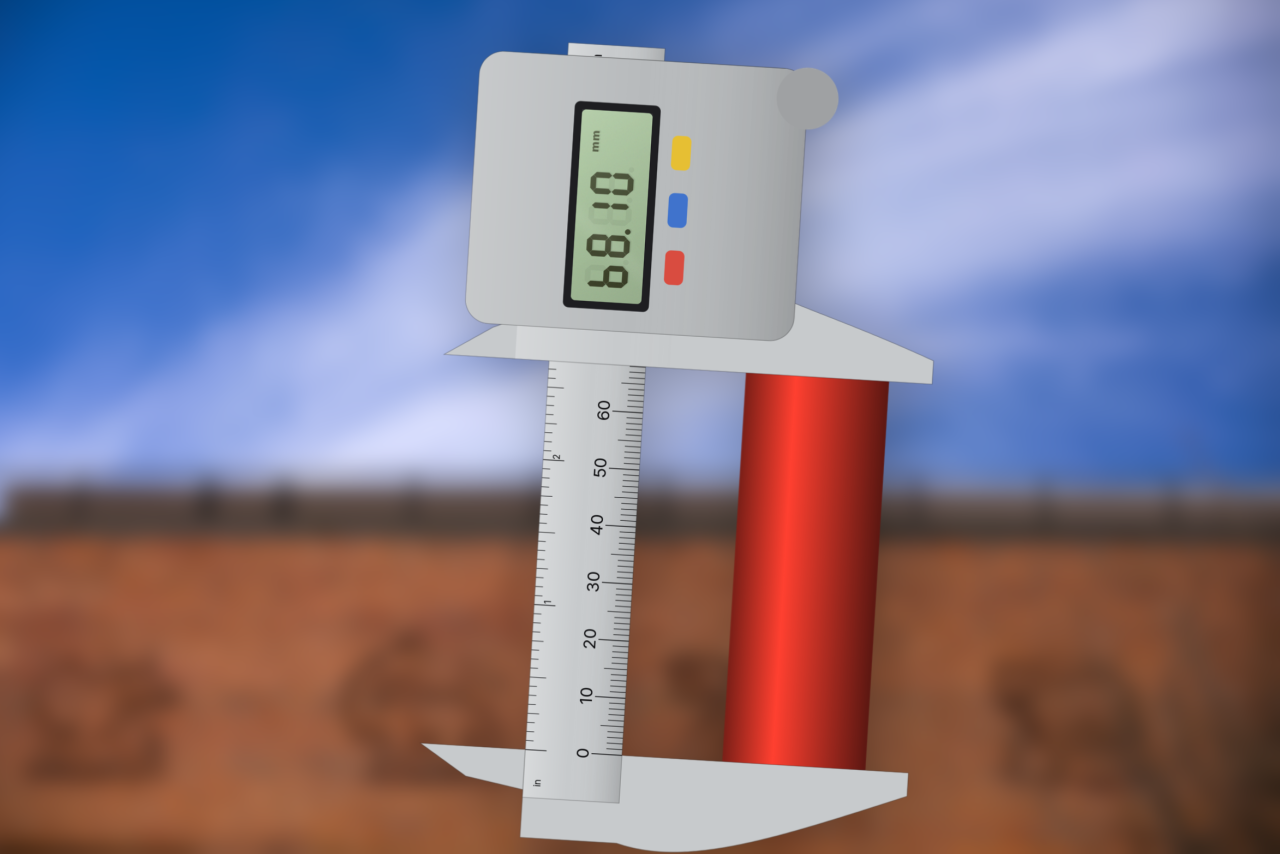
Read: 68.10 mm
